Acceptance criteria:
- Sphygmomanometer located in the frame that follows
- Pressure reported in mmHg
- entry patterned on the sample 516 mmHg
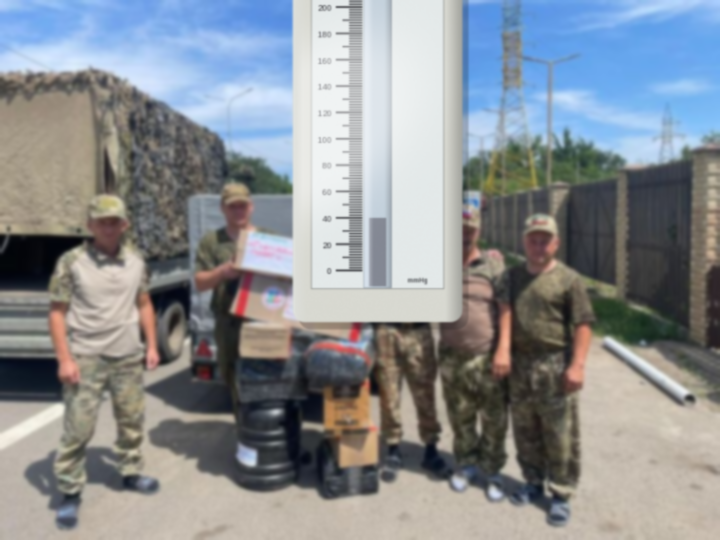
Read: 40 mmHg
